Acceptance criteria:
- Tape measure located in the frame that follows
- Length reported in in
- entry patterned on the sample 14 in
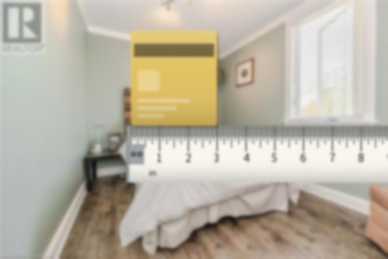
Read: 3 in
